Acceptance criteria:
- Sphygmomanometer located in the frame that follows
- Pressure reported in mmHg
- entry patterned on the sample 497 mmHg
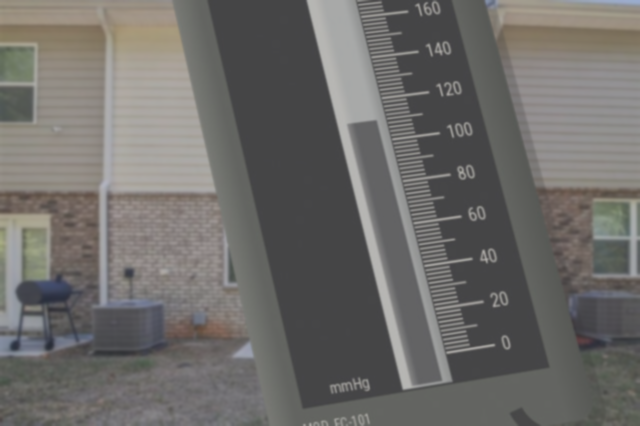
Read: 110 mmHg
